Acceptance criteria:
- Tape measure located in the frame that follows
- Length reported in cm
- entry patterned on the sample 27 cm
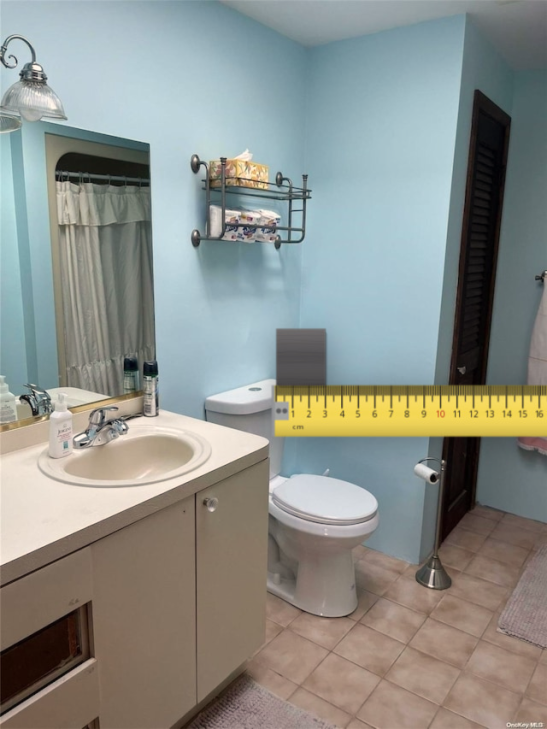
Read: 3 cm
